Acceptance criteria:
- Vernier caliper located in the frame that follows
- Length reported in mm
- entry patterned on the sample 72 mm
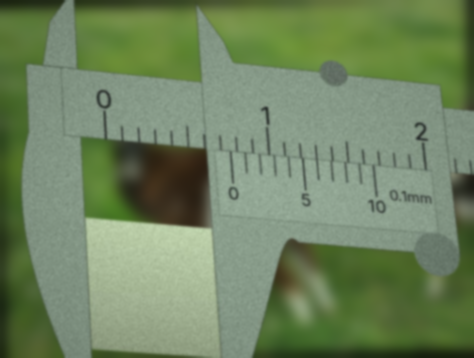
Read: 7.6 mm
